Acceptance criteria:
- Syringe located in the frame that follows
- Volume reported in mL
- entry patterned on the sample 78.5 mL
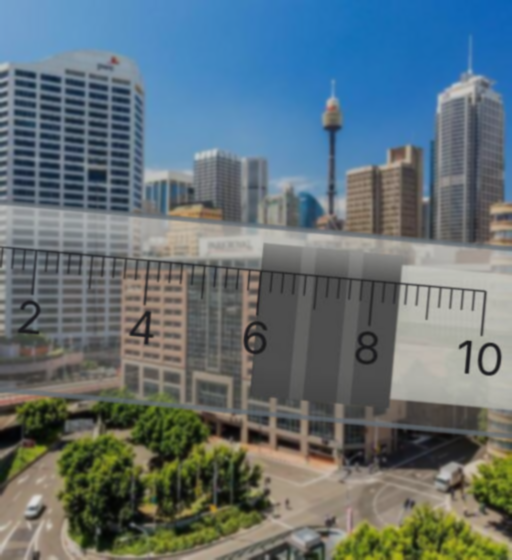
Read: 6 mL
